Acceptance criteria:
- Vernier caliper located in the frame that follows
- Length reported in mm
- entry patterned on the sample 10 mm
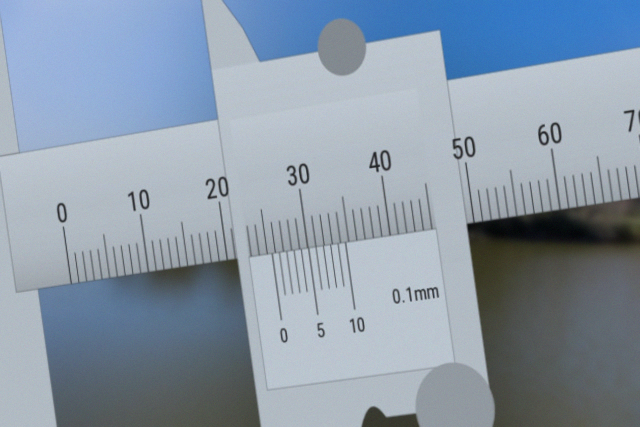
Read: 25.6 mm
